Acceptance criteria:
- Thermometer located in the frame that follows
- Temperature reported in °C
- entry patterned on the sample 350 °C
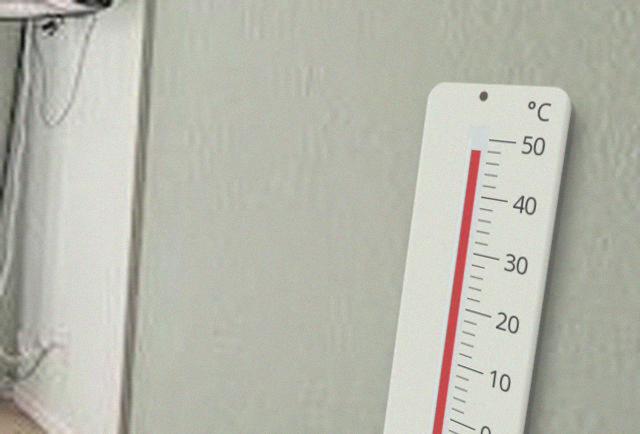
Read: 48 °C
